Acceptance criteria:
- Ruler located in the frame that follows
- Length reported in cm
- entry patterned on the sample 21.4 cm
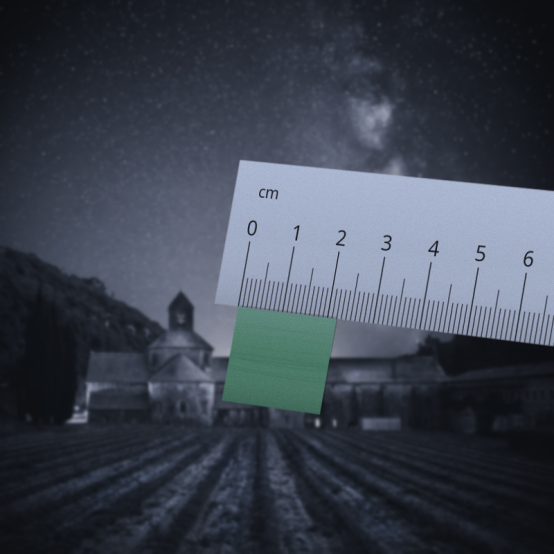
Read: 2.2 cm
